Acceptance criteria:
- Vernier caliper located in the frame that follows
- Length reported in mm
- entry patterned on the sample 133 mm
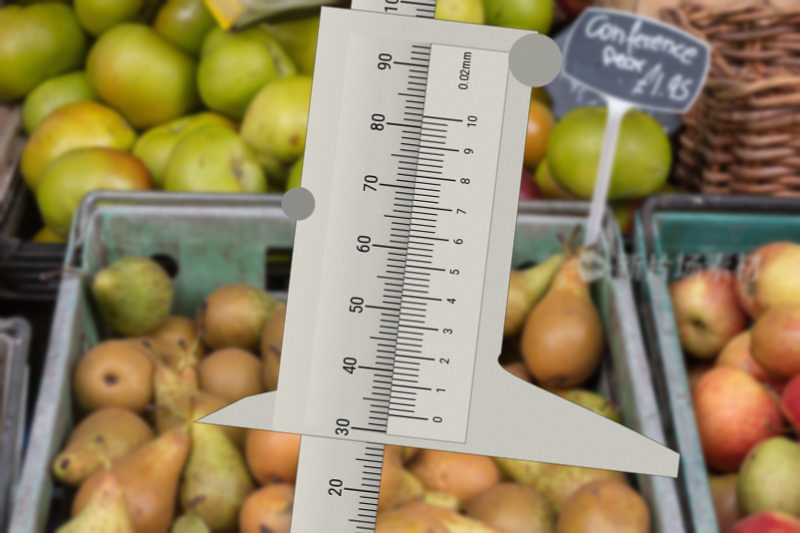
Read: 32.8 mm
